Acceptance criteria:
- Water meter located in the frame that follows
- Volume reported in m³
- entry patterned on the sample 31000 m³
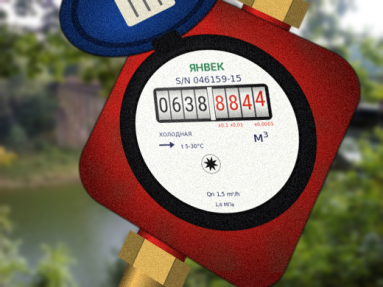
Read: 638.8844 m³
